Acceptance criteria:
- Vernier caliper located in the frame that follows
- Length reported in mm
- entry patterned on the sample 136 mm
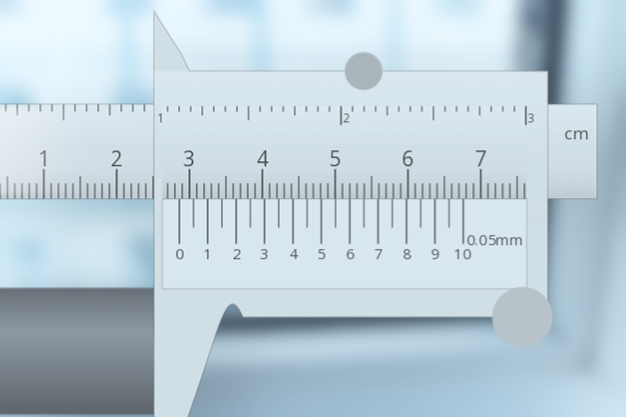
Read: 28.6 mm
